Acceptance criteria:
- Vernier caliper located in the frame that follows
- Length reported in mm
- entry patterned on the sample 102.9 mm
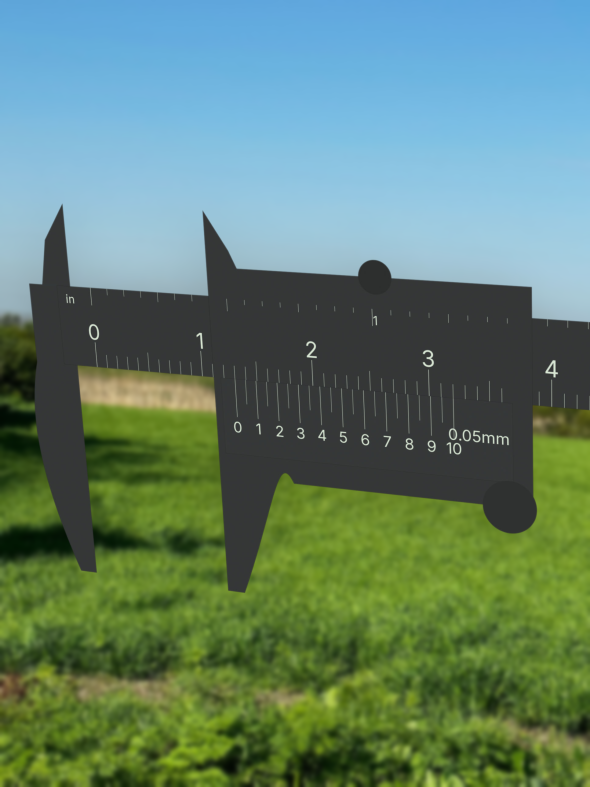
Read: 13.0 mm
